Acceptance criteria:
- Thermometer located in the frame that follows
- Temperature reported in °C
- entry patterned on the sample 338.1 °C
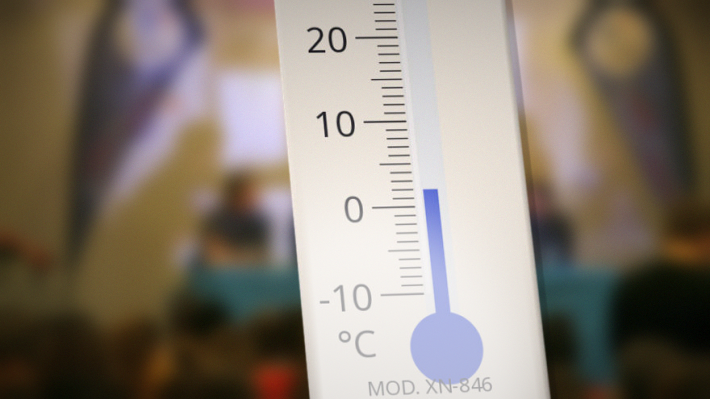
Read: 2 °C
